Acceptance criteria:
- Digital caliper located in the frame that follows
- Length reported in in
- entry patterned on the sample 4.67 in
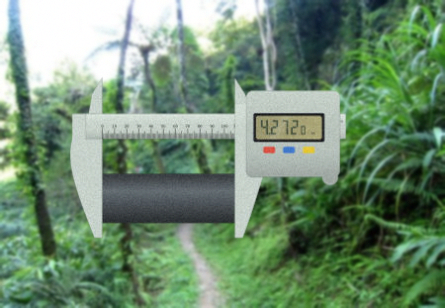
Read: 4.2720 in
